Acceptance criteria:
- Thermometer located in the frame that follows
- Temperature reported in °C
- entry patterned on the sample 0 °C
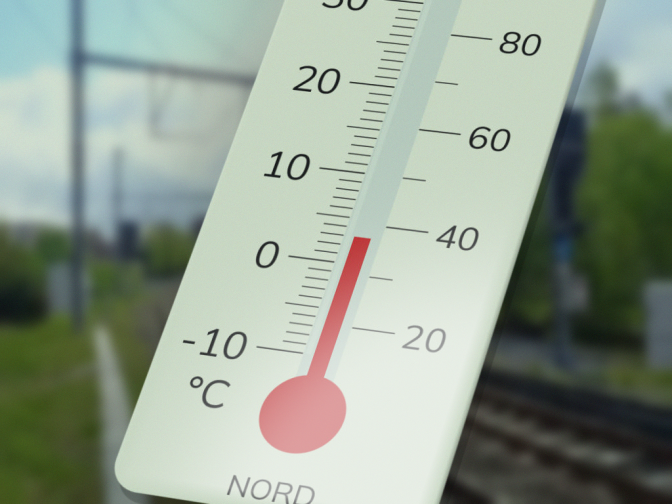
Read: 3 °C
